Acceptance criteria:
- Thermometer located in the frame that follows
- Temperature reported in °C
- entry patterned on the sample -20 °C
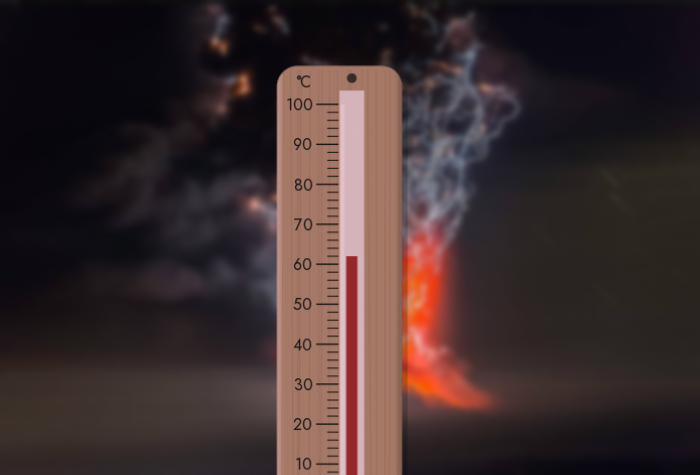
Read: 62 °C
